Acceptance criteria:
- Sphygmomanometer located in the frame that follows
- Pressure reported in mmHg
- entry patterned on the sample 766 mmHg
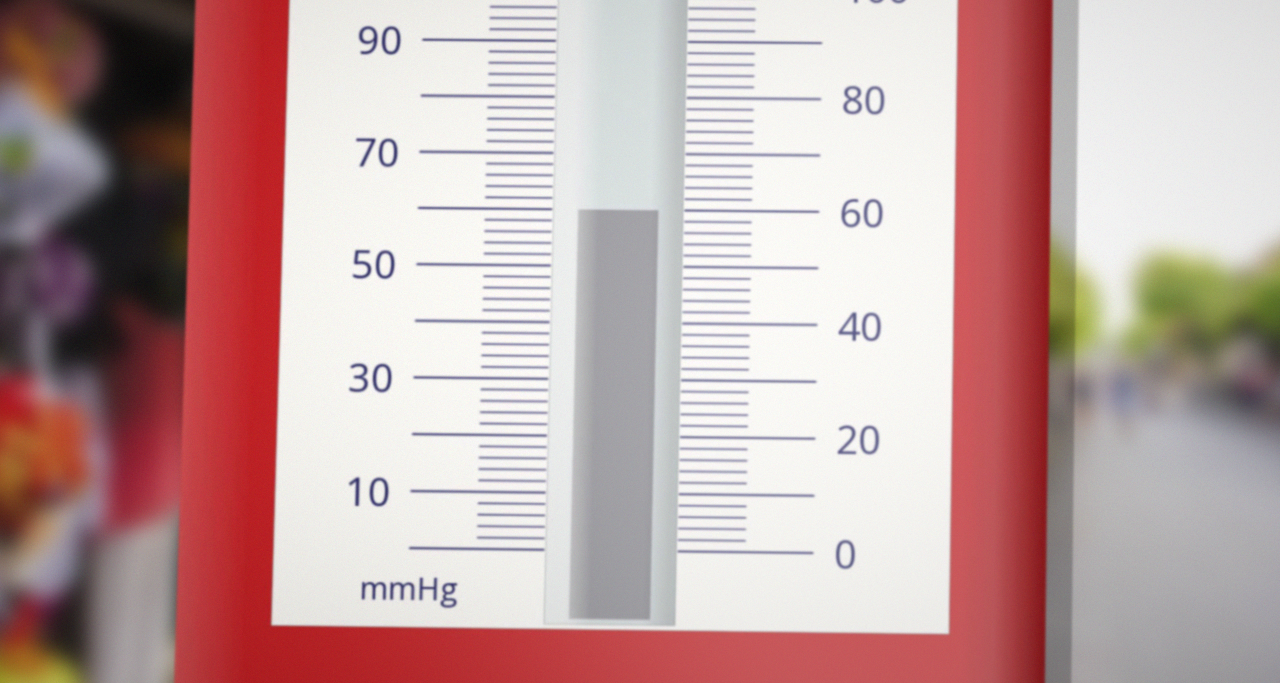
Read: 60 mmHg
